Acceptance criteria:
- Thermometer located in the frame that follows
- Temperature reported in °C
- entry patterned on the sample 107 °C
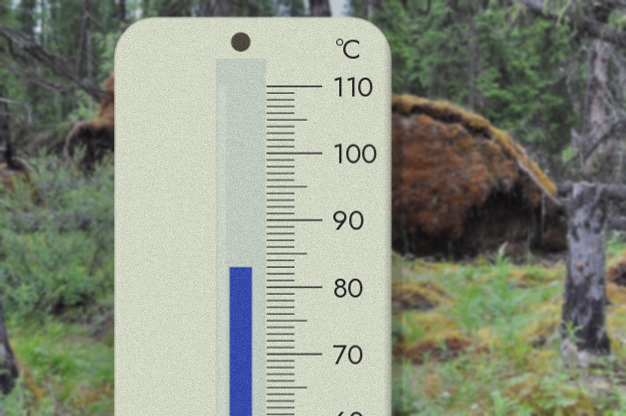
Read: 83 °C
